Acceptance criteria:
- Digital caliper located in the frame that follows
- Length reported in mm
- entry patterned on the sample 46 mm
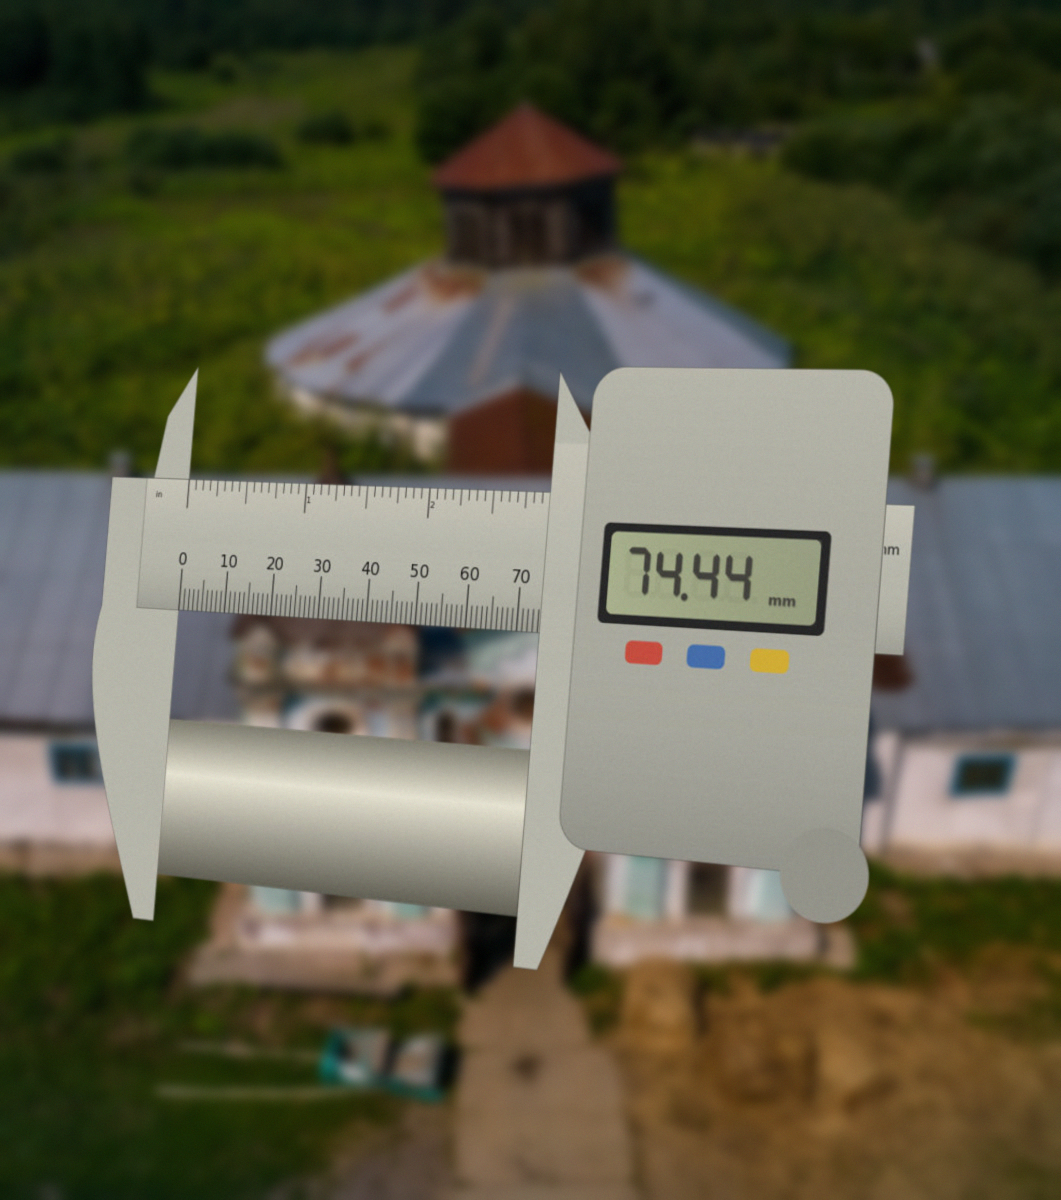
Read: 74.44 mm
